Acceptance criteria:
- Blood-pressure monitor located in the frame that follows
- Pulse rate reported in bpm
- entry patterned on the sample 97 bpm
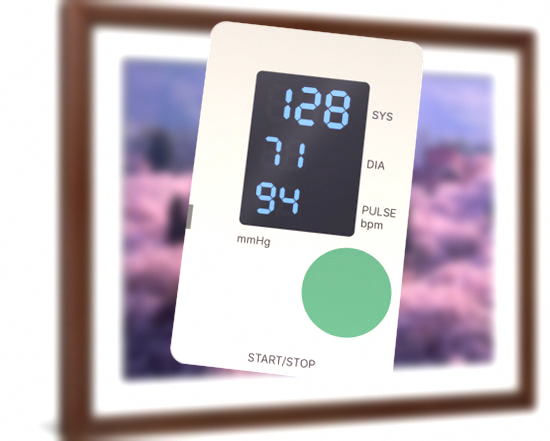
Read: 94 bpm
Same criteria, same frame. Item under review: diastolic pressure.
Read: 71 mmHg
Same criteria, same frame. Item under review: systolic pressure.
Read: 128 mmHg
